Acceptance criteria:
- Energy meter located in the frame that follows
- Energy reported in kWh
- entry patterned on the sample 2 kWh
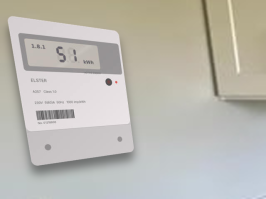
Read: 51 kWh
